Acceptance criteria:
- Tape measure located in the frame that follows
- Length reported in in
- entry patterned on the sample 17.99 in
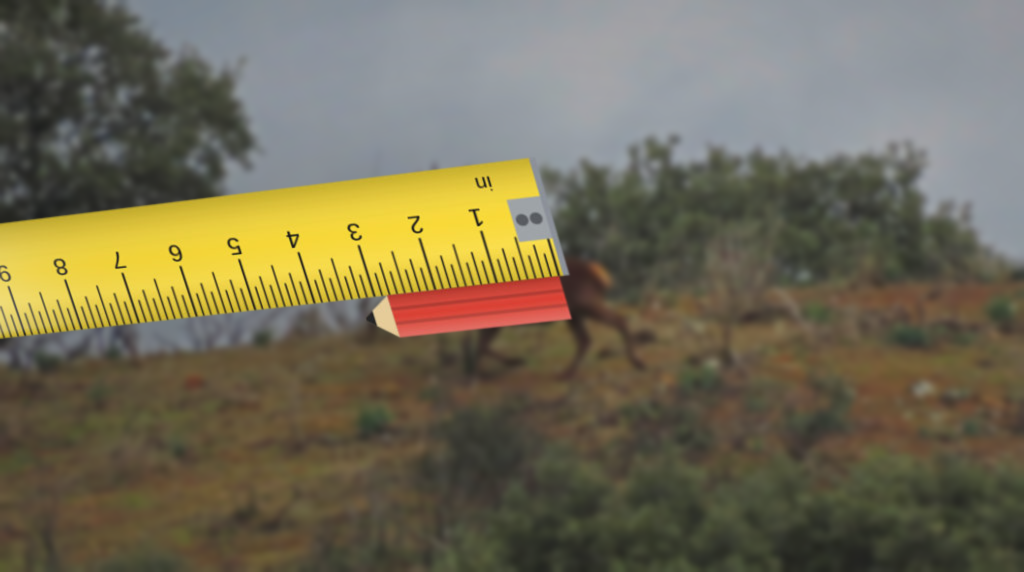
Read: 3.25 in
